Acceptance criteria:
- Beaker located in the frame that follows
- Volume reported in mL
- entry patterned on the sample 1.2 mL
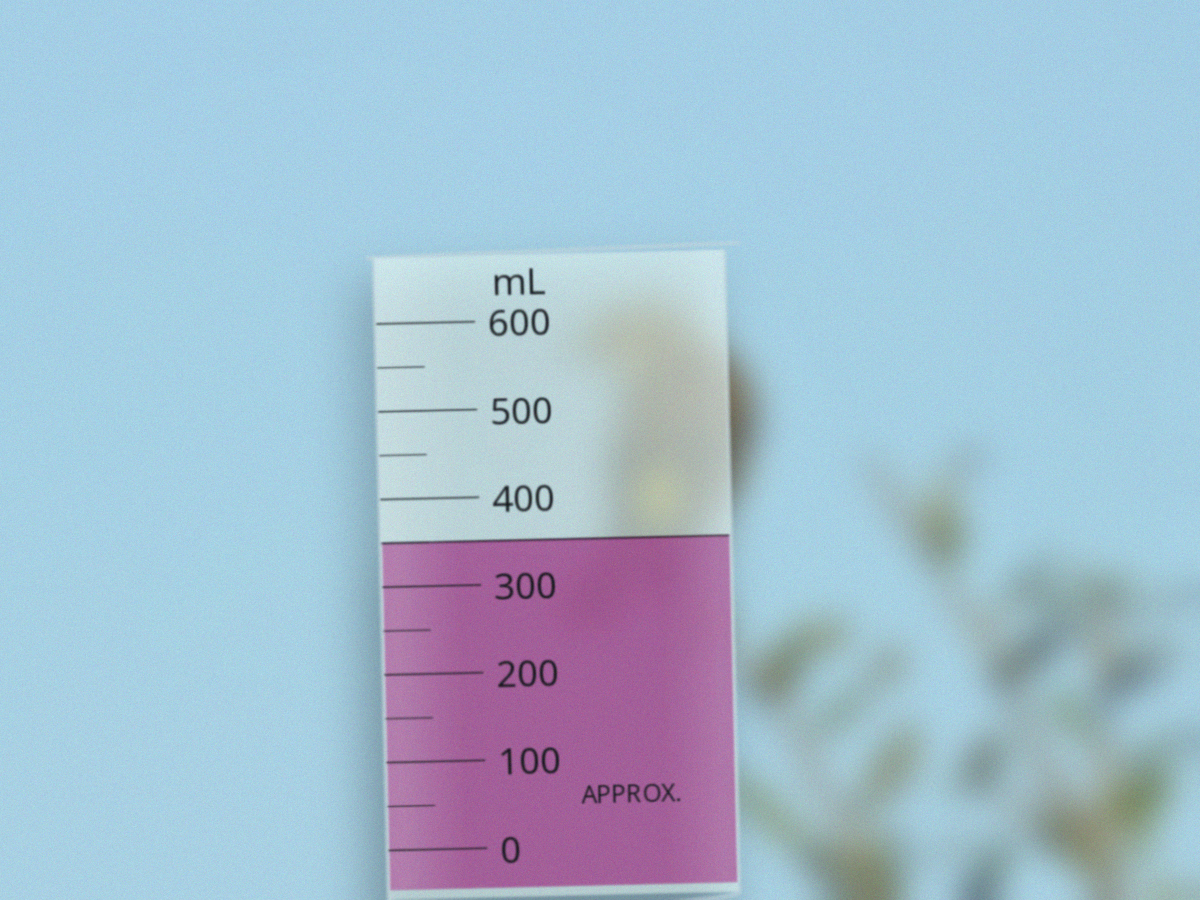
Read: 350 mL
